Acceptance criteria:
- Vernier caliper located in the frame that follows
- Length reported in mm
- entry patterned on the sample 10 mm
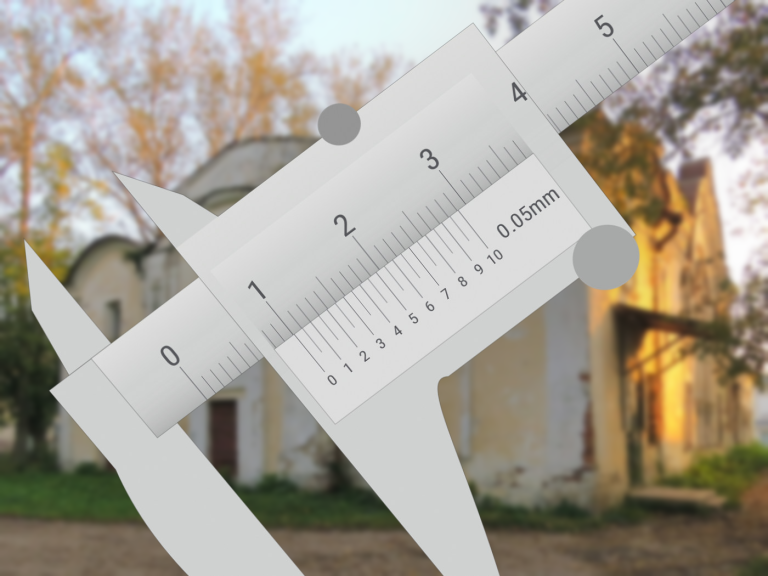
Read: 10.1 mm
